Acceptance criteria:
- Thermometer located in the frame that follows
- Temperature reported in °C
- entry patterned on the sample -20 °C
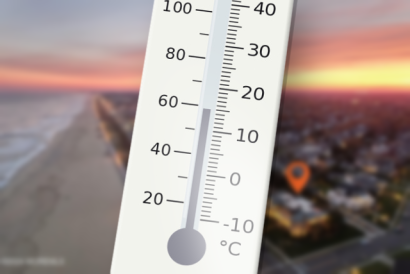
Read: 15 °C
